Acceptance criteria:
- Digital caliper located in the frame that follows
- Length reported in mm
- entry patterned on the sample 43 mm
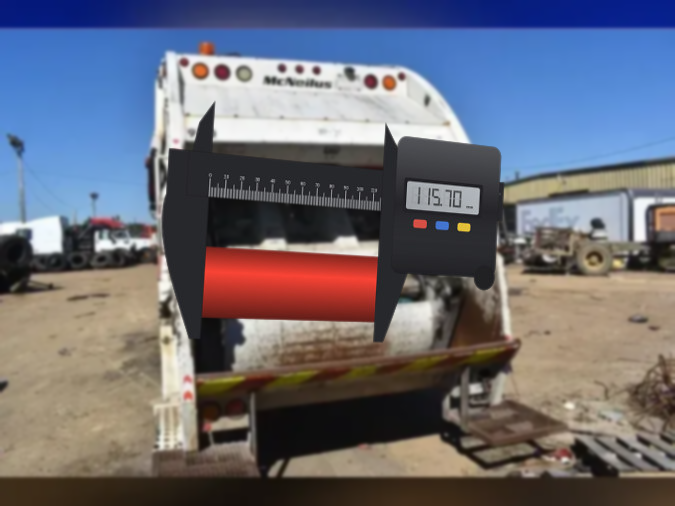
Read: 115.70 mm
